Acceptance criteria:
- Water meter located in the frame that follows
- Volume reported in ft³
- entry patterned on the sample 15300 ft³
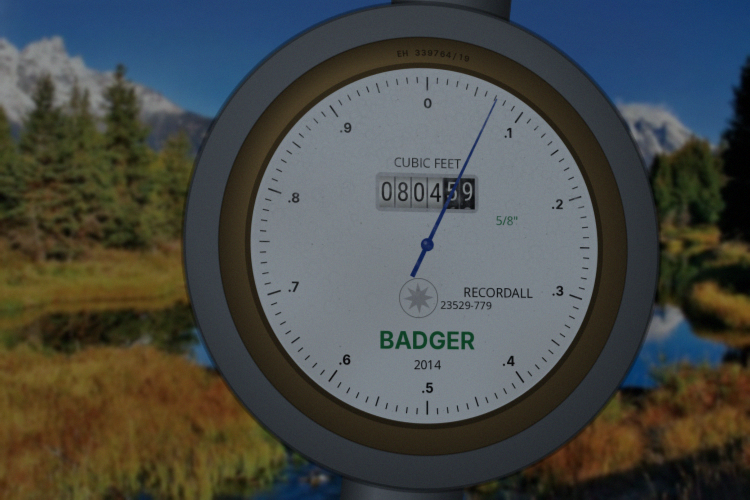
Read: 80459.07 ft³
